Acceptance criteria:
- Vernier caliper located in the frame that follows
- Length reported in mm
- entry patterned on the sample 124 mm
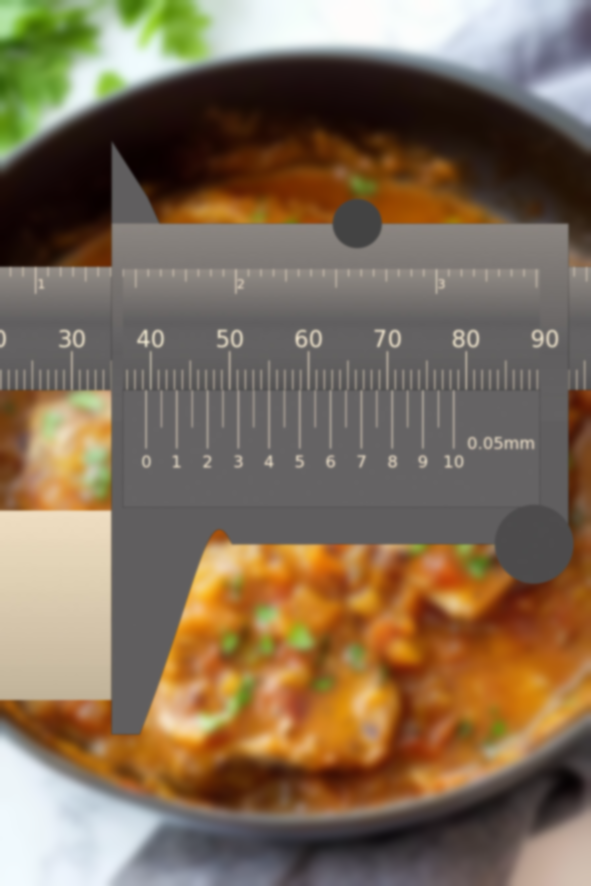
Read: 39.4 mm
